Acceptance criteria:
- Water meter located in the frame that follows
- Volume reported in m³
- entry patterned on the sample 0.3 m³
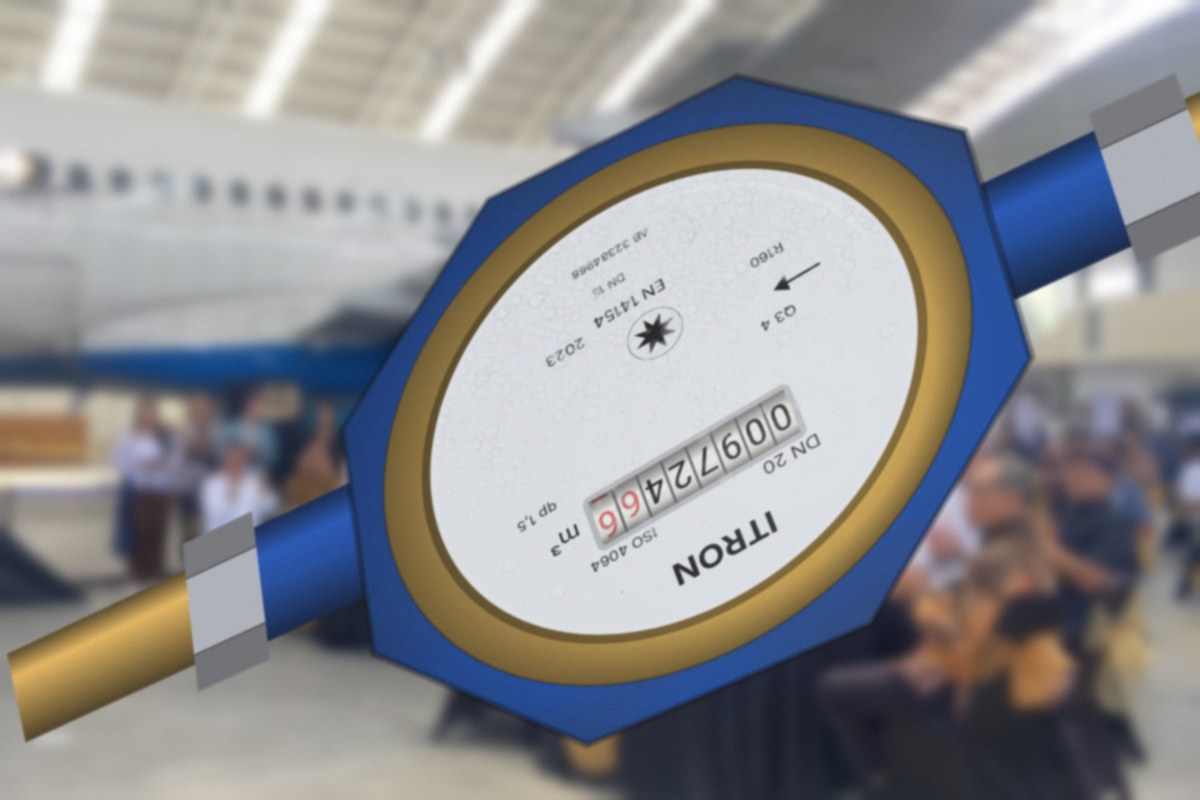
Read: 9724.66 m³
